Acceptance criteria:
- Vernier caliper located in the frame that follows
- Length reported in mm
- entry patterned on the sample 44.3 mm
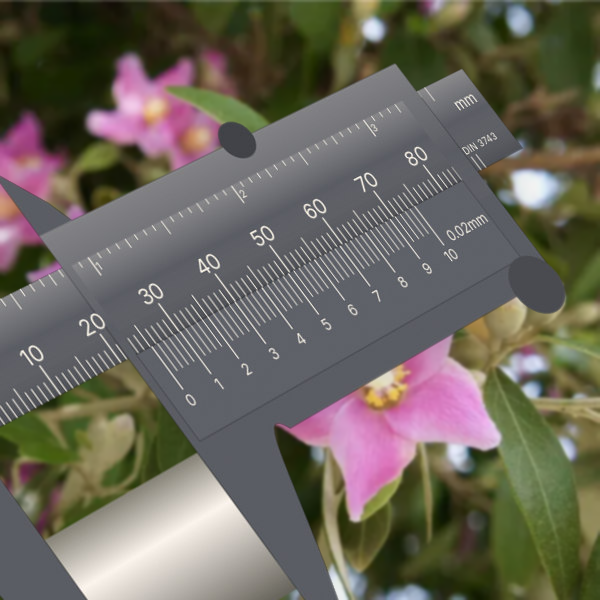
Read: 25.2 mm
